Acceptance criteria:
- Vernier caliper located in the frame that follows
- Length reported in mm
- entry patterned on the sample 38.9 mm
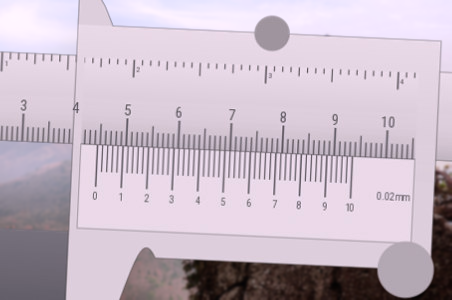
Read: 44.5 mm
